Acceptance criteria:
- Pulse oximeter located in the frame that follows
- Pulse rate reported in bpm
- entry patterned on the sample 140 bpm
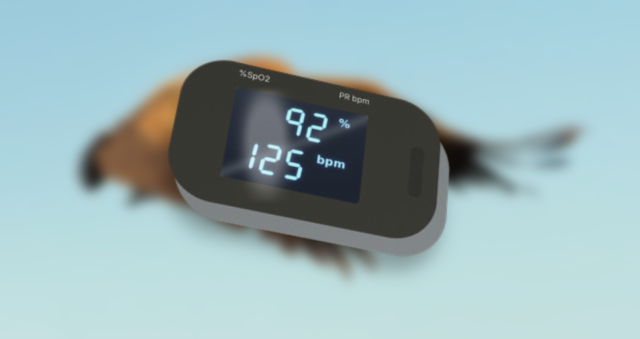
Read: 125 bpm
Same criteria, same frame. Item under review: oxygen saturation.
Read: 92 %
